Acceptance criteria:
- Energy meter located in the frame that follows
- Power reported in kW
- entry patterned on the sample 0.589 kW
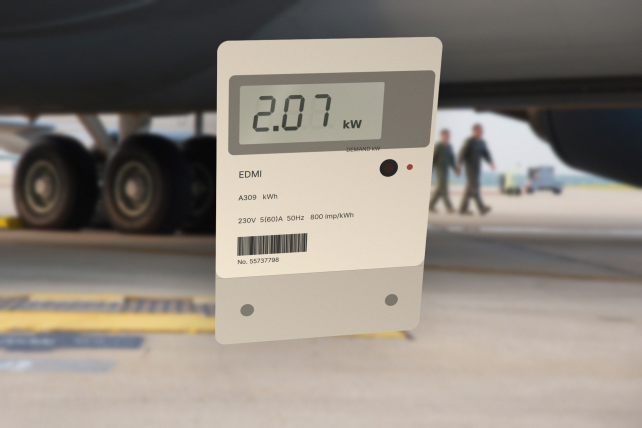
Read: 2.07 kW
